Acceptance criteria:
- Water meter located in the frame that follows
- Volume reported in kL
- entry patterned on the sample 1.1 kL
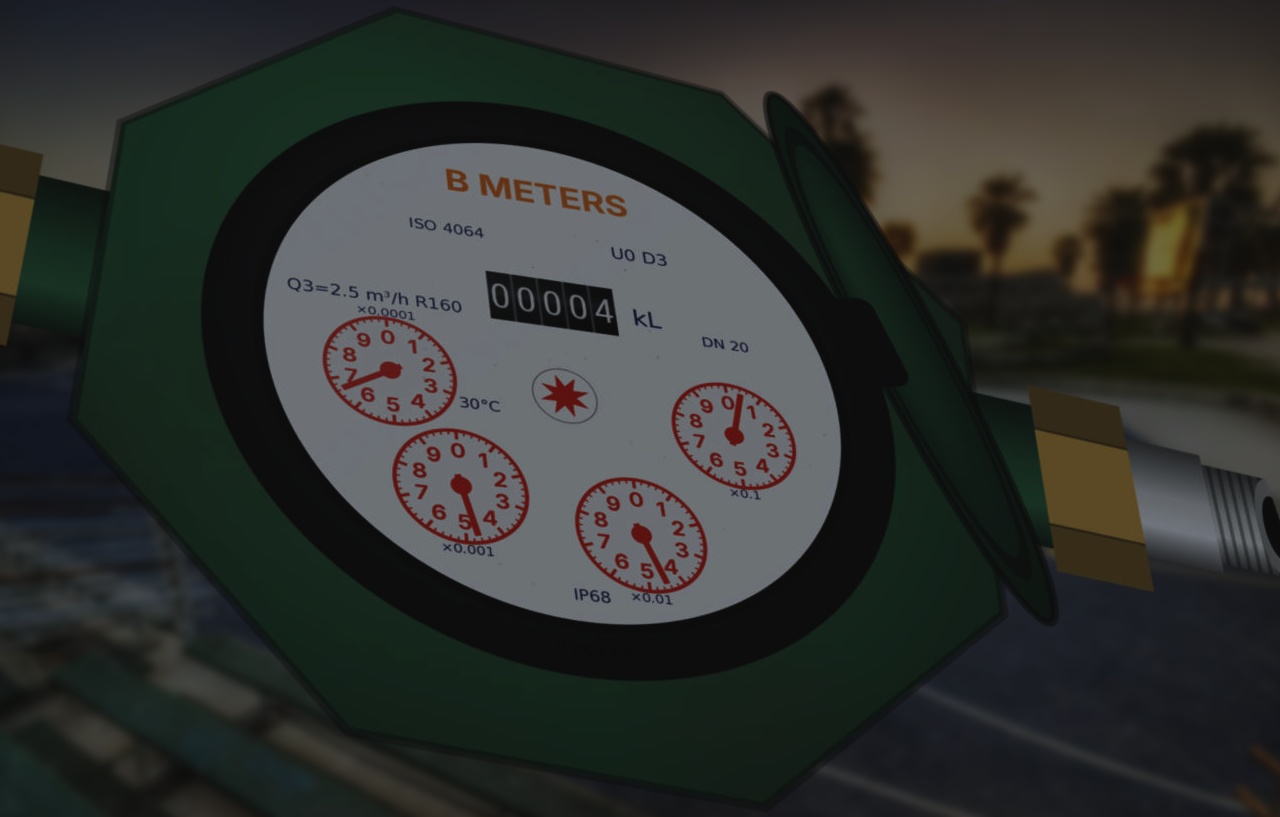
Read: 4.0446 kL
